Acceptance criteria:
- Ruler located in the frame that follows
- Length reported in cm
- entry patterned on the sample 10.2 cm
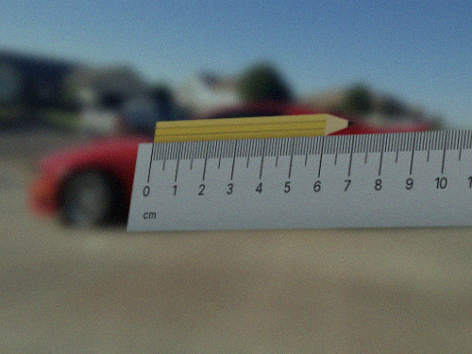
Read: 7 cm
